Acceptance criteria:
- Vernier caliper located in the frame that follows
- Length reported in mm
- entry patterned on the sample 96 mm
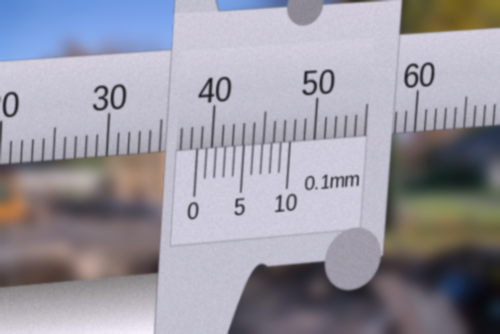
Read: 38.6 mm
